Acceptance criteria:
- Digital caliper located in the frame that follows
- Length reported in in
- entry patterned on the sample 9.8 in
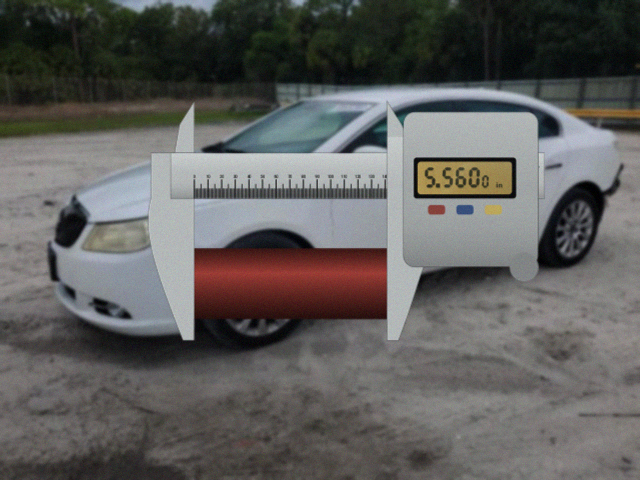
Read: 5.5600 in
